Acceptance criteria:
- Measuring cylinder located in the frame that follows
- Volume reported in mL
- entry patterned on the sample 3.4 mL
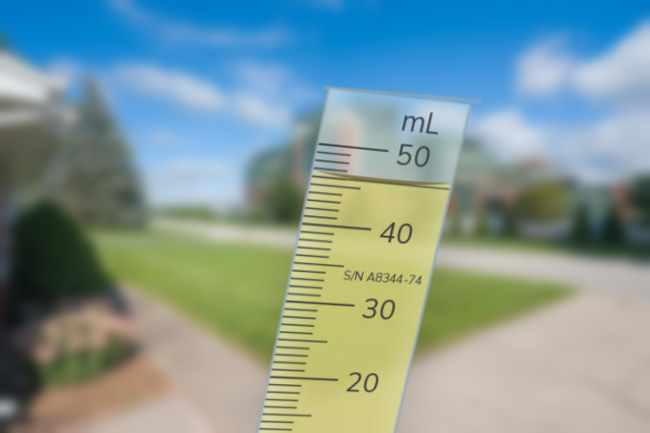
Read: 46 mL
